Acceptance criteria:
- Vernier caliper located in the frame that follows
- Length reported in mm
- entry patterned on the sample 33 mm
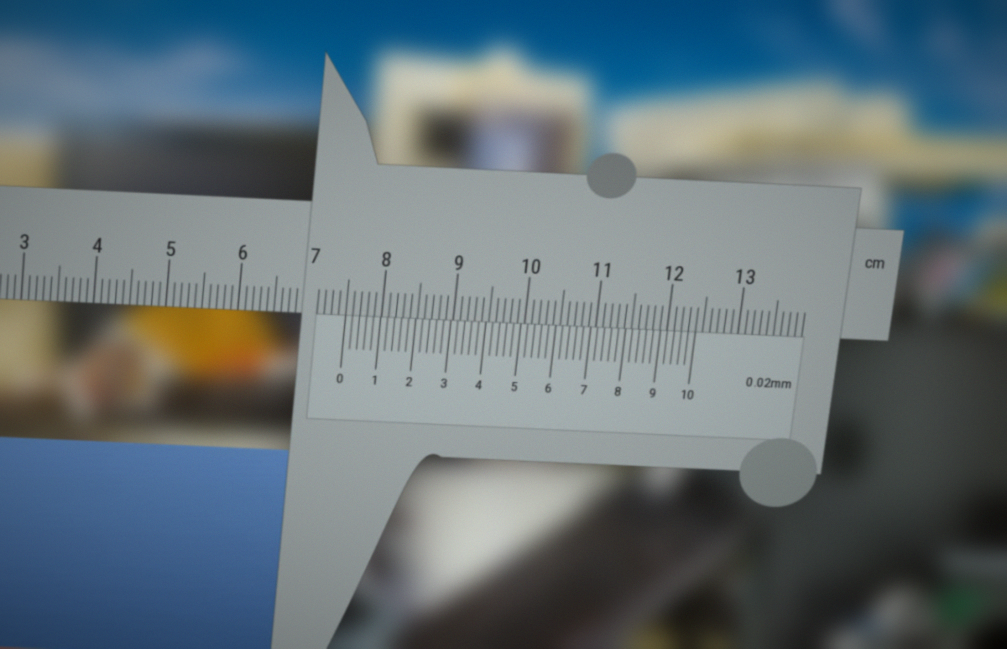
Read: 75.0 mm
